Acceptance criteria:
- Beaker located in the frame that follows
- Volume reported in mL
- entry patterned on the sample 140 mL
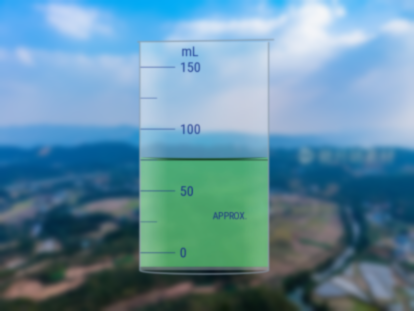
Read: 75 mL
